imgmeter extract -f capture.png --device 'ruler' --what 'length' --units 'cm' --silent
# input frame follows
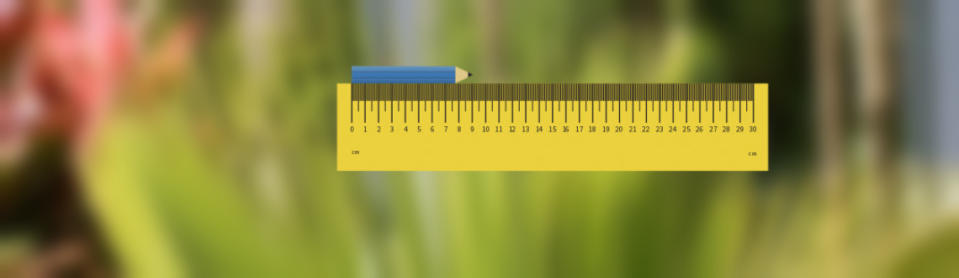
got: 9 cm
